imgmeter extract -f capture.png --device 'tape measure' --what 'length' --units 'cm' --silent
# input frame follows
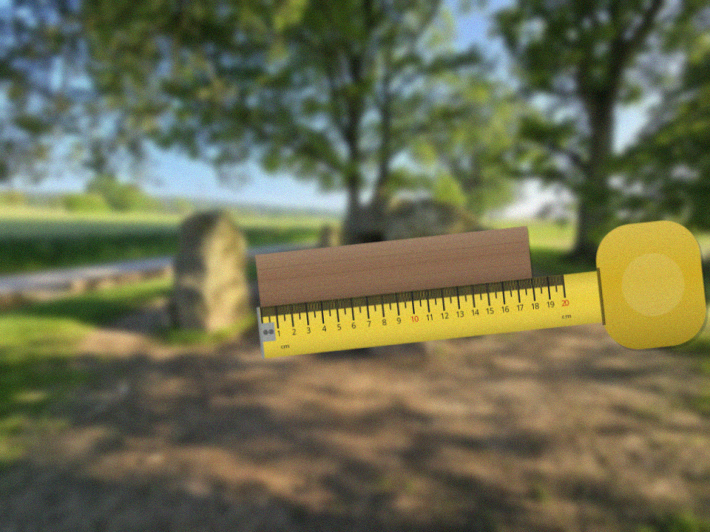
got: 18 cm
